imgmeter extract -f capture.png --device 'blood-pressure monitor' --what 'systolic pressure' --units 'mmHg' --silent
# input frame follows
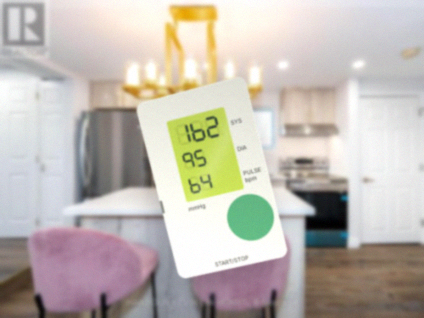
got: 162 mmHg
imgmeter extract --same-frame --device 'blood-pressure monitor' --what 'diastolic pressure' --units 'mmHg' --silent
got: 95 mmHg
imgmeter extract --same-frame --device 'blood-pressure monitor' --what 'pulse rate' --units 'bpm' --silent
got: 64 bpm
